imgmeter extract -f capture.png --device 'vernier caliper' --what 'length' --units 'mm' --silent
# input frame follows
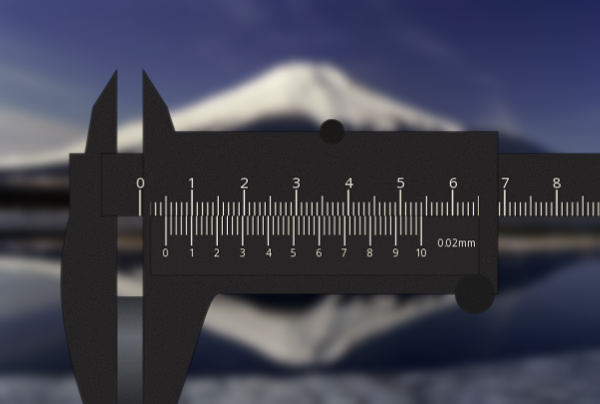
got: 5.0 mm
